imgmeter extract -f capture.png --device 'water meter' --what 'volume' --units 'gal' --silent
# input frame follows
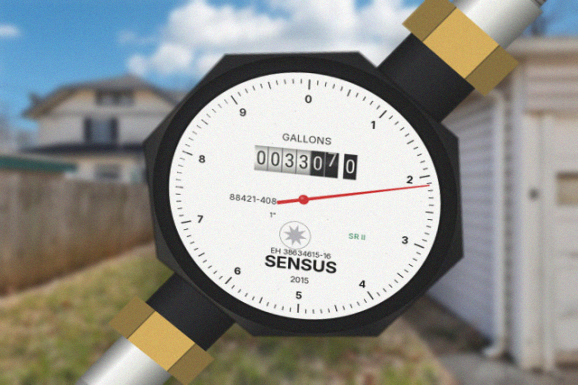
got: 33072.1 gal
